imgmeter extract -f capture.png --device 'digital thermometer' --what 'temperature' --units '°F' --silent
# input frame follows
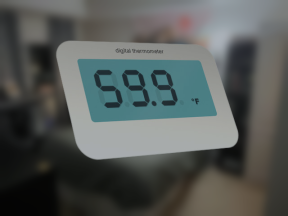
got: 59.9 °F
